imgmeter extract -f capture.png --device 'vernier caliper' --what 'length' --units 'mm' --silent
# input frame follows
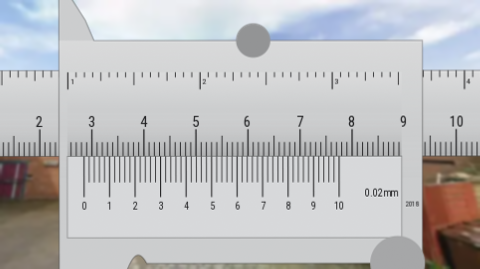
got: 28.5 mm
